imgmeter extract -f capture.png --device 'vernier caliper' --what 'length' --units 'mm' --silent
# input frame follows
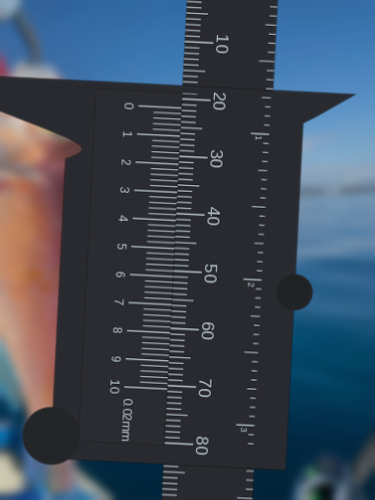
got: 21.6 mm
